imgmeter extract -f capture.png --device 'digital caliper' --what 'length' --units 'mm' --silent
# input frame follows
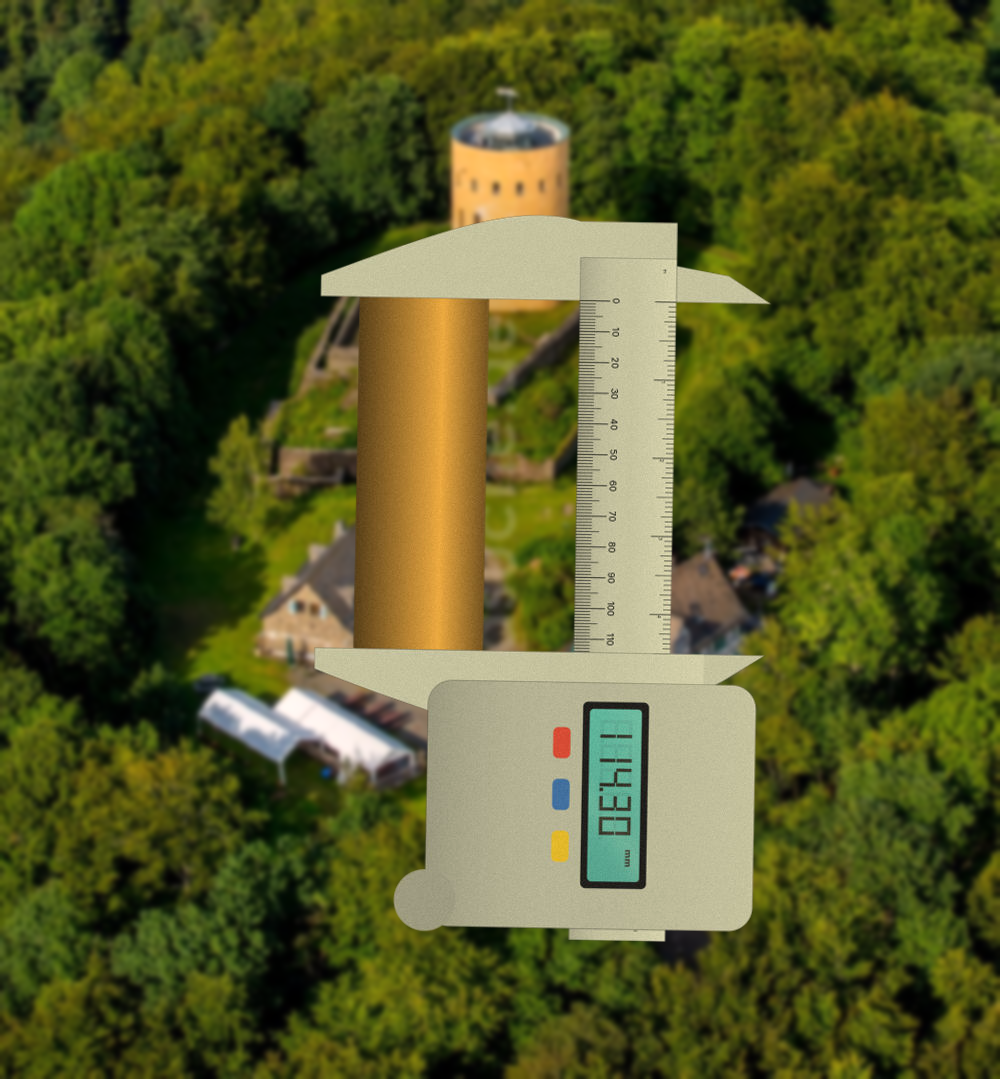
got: 114.30 mm
